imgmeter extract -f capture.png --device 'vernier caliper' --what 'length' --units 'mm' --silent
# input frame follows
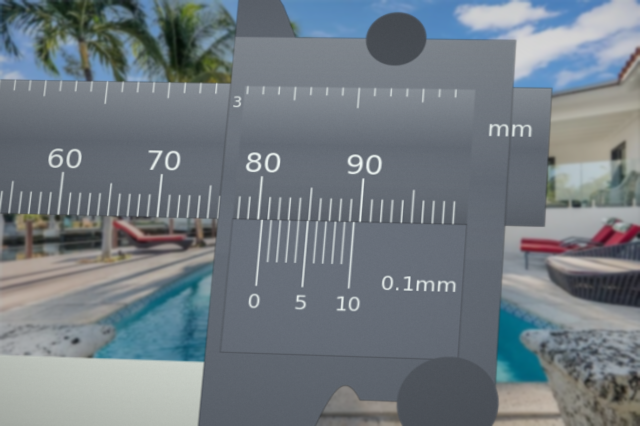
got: 80.4 mm
